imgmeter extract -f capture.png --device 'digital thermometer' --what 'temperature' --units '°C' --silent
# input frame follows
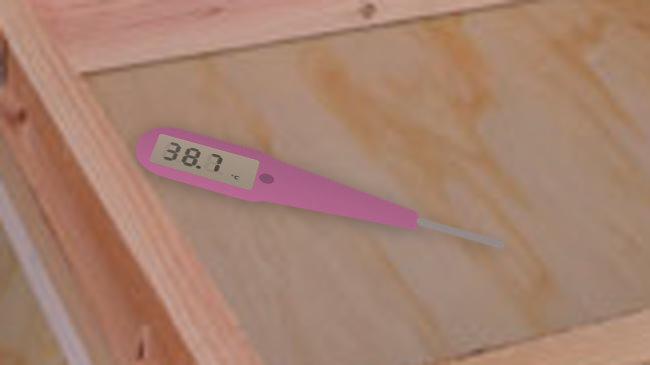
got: 38.7 °C
